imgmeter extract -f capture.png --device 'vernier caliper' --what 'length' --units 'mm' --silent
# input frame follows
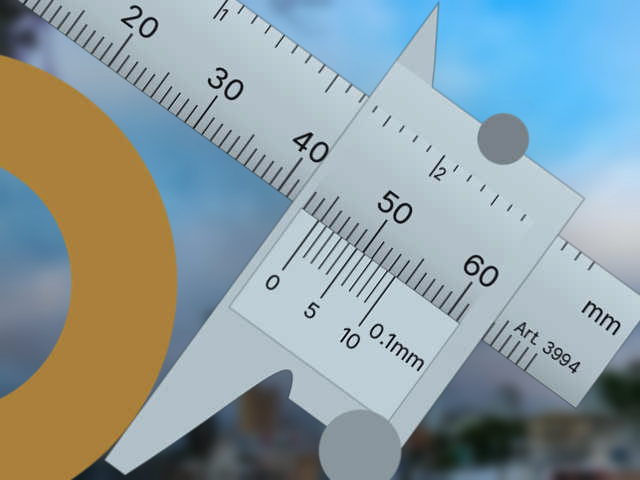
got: 44.8 mm
